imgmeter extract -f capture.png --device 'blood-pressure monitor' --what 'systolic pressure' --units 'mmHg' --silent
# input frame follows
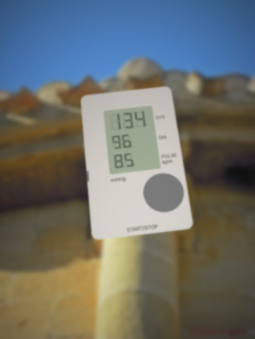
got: 134 mmHg
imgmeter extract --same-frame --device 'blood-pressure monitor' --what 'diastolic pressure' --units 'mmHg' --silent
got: 96 mmHg
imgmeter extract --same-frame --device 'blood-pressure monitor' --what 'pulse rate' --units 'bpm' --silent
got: 85 bpm
